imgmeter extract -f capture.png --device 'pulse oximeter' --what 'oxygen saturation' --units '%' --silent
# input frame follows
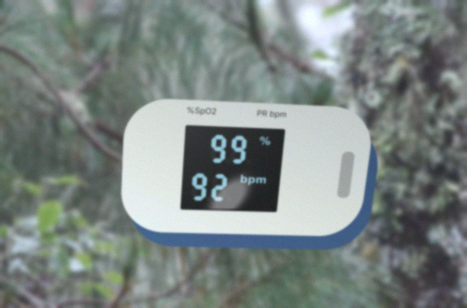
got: 99 %
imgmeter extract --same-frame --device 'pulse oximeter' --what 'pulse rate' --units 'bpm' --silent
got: 92 bpm
